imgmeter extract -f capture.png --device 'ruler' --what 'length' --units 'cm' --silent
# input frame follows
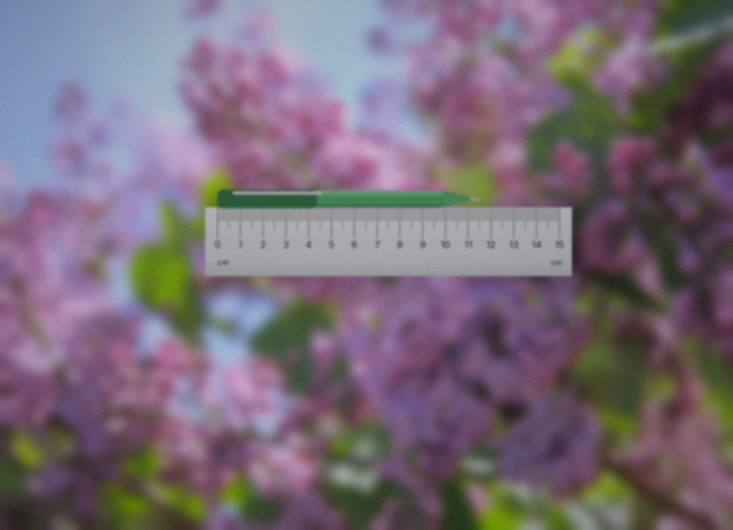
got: 11.5 cm
